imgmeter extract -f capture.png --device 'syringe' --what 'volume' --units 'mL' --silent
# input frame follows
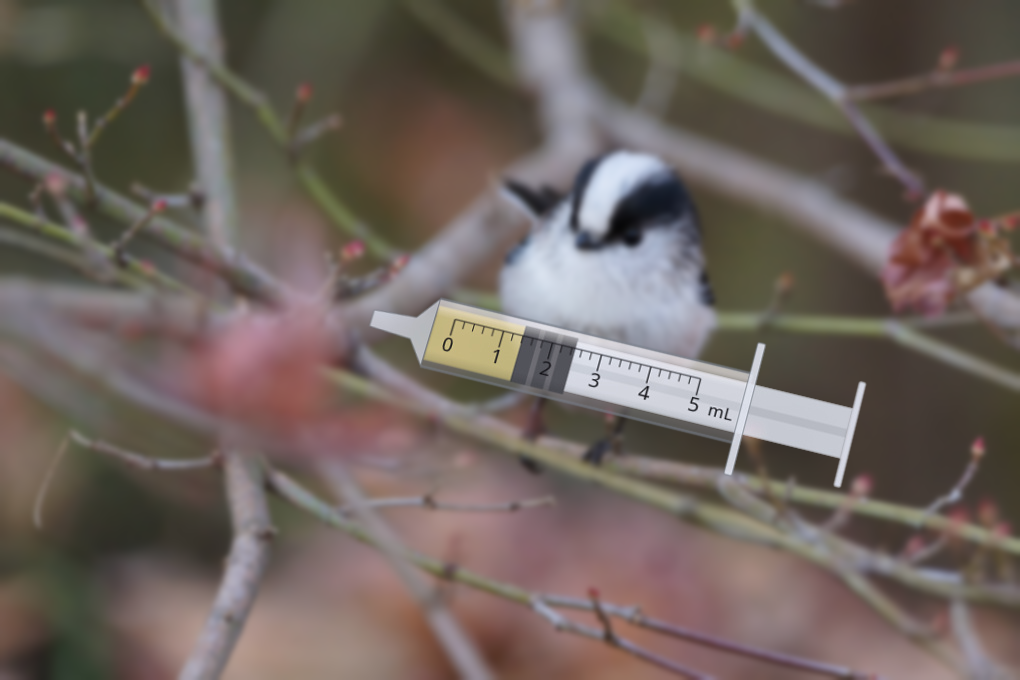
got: 1.4 mL
